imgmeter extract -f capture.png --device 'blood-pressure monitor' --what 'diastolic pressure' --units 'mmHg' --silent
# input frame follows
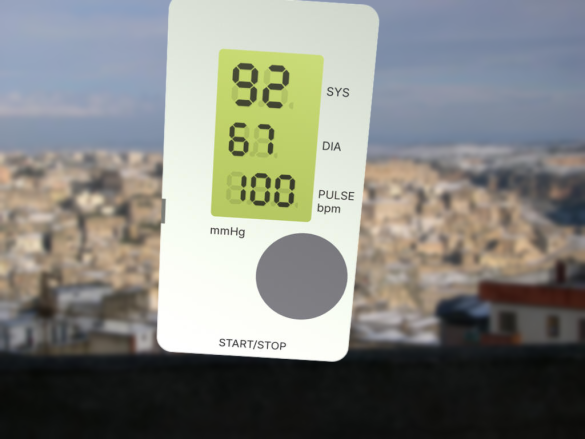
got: 67 mmHg
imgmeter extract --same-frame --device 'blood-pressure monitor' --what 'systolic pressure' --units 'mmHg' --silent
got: 92 mmHg
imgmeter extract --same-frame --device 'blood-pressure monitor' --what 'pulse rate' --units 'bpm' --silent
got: 100 bpm
